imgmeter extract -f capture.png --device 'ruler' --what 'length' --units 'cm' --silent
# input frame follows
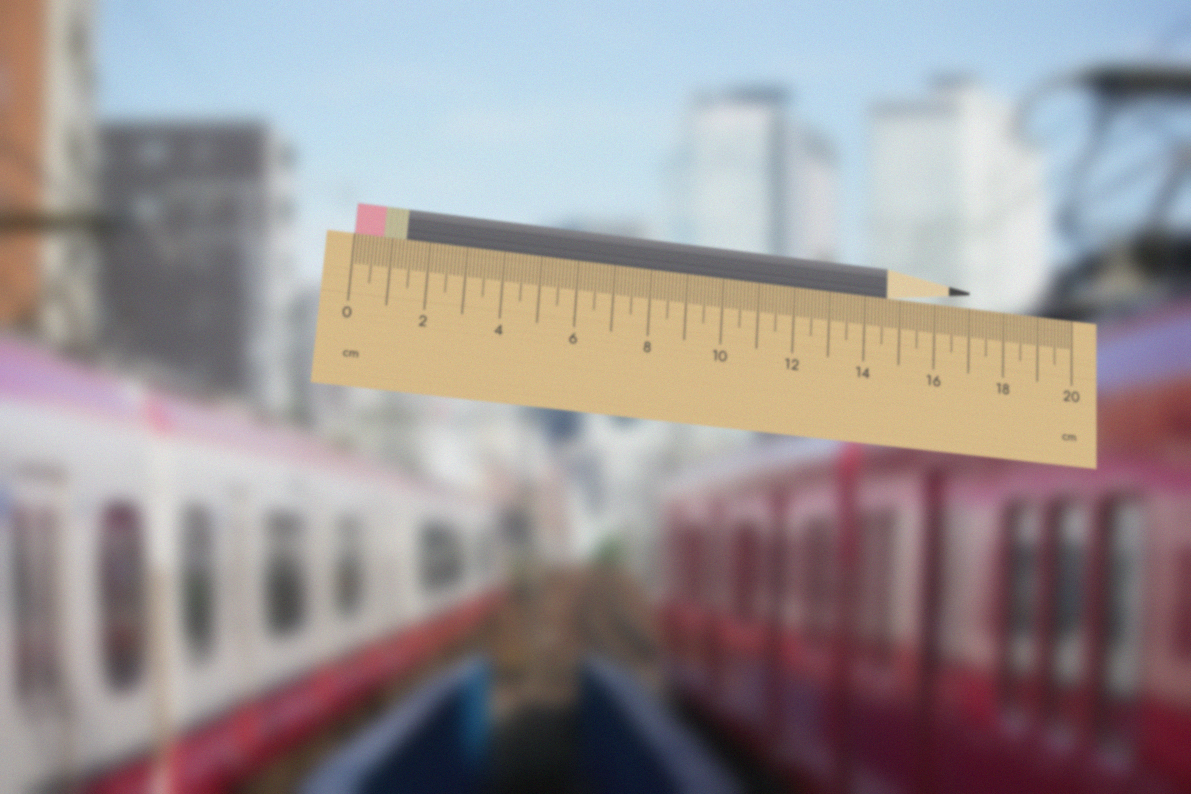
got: 17 cm
